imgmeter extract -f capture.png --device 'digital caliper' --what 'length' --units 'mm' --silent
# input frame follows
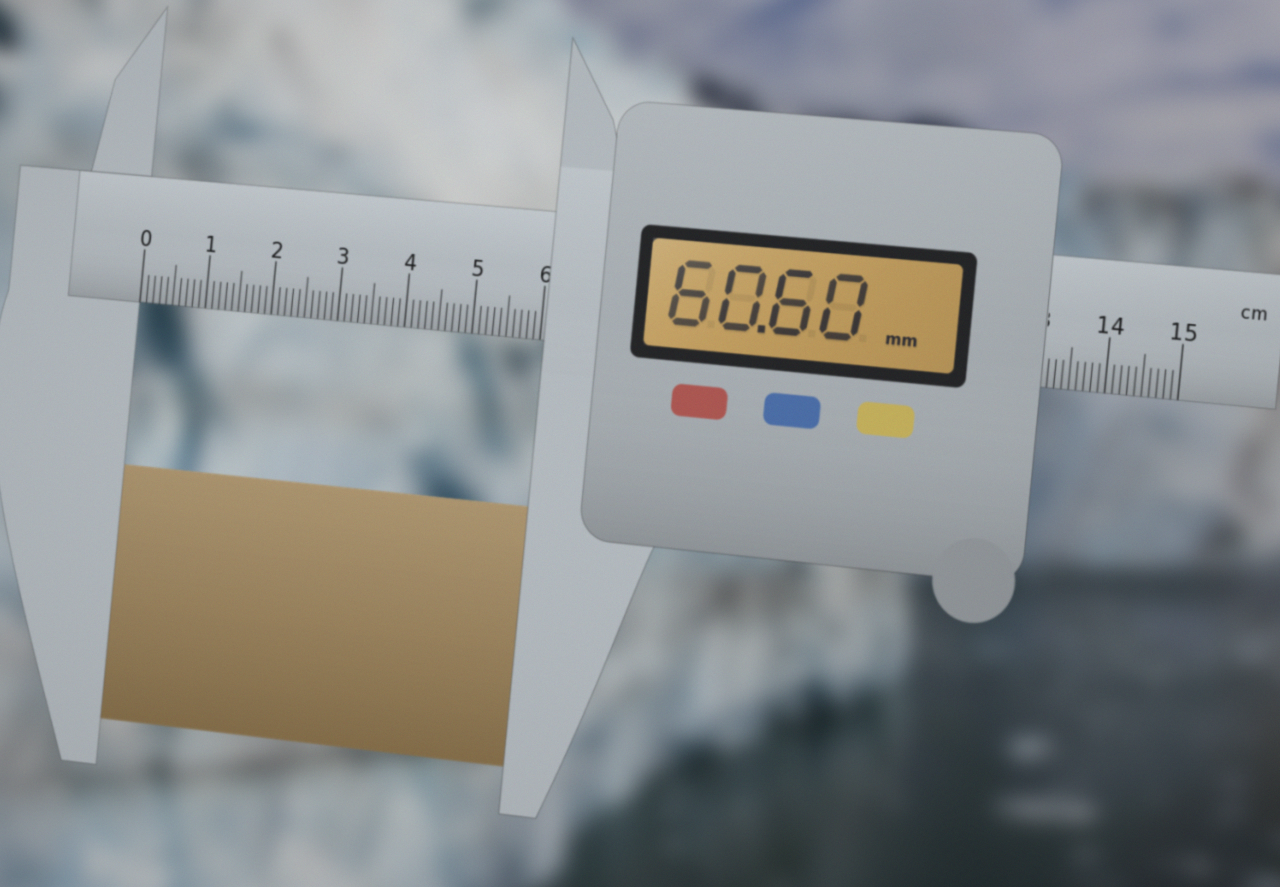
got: 60.60 mm
